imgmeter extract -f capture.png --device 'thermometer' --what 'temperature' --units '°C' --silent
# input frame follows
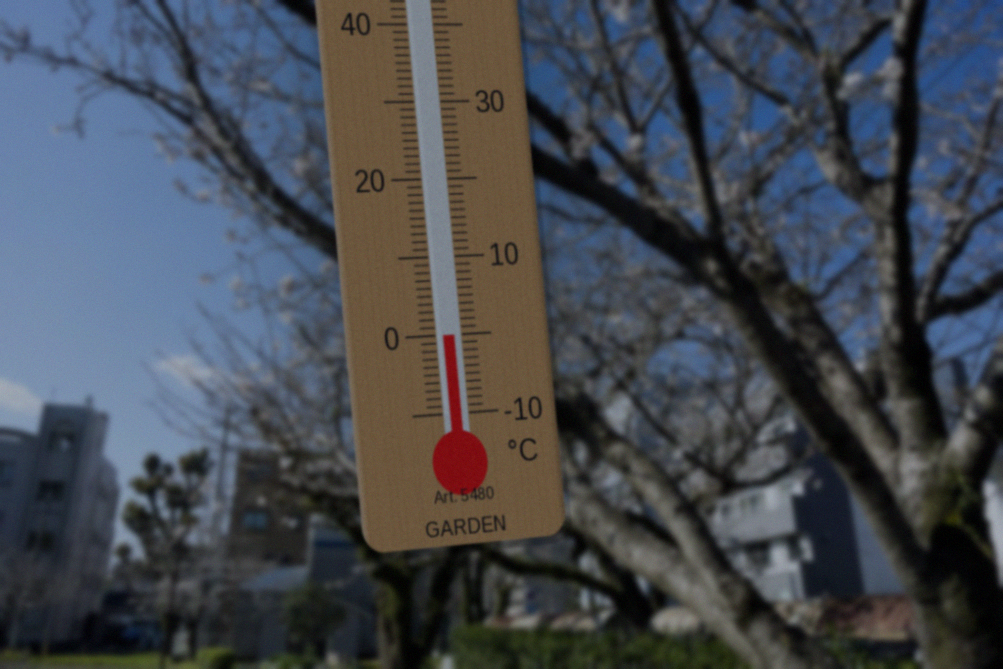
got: 0 °C
